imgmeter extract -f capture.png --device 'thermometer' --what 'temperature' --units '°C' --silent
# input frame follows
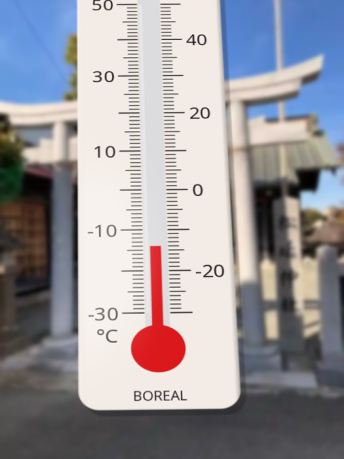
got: -14 °C
